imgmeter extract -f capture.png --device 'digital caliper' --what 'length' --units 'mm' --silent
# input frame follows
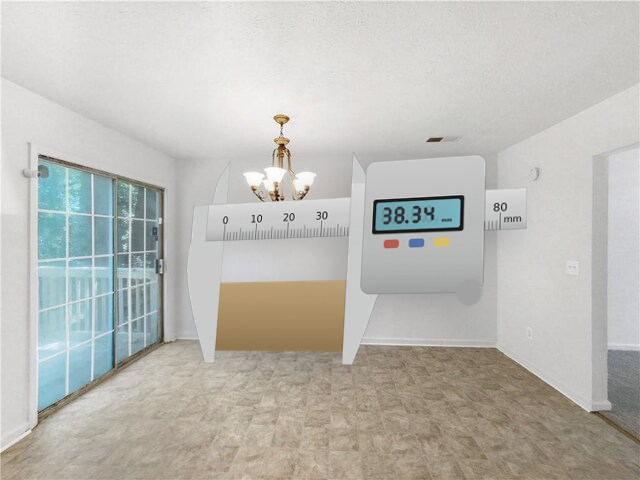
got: 38.34 mm
